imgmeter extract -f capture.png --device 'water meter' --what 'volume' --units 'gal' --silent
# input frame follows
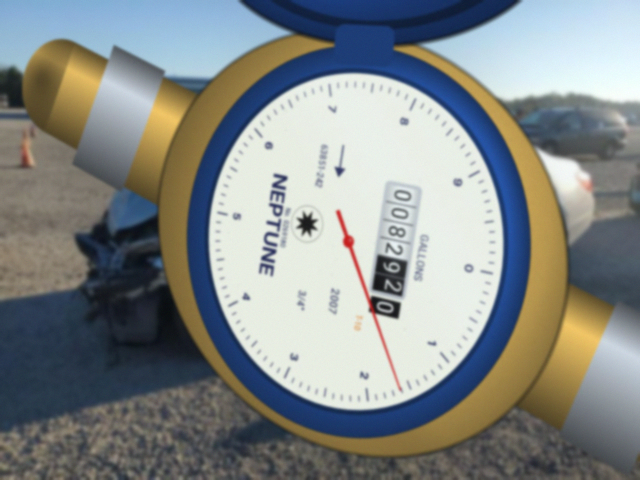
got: 82921.6 gal
